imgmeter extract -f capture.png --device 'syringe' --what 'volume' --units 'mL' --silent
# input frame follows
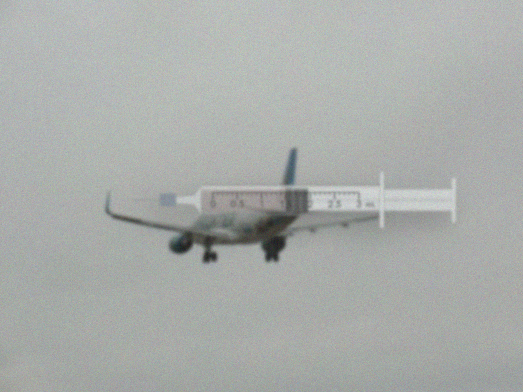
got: 1.5 mL
